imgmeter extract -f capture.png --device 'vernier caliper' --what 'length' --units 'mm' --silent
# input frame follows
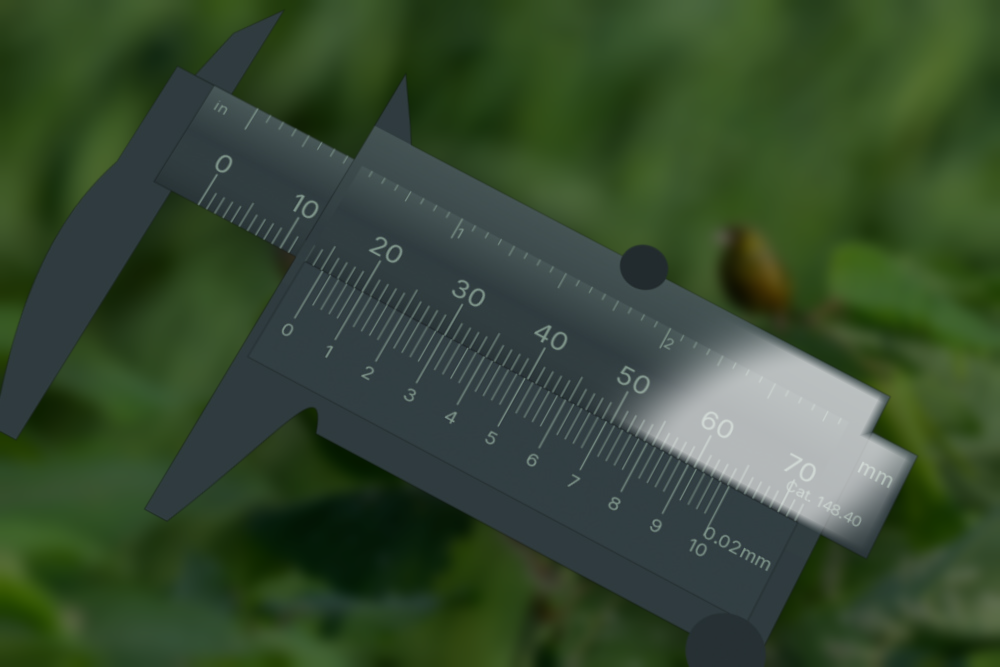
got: 15.2 mm
